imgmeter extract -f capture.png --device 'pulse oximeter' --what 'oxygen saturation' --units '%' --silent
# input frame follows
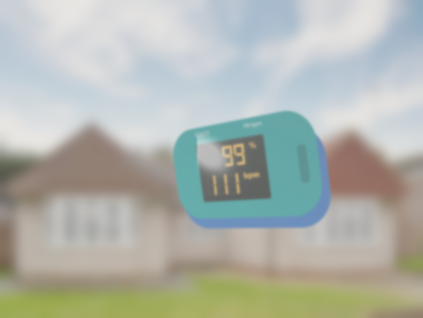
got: 99 %
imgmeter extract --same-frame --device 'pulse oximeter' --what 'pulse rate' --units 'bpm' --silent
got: 111 bpm
